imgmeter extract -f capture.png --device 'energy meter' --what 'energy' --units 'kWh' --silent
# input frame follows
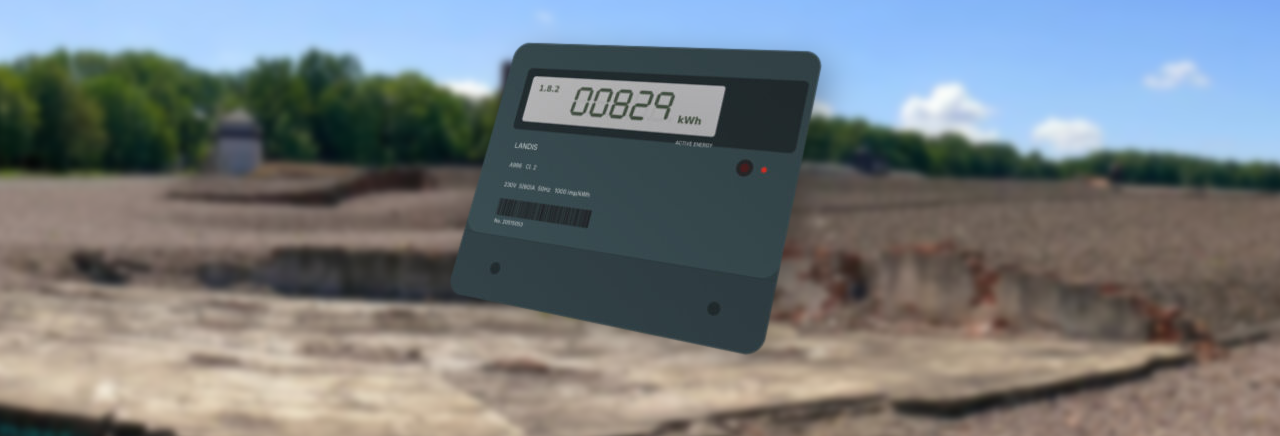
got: 829 kWh
